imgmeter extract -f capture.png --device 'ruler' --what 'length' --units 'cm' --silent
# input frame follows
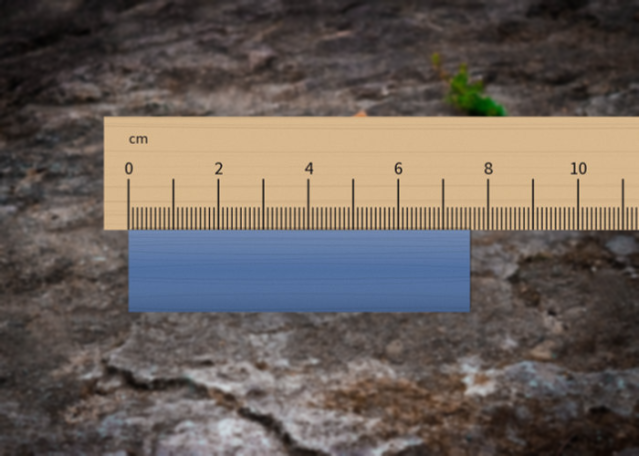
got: 7.6 cm
